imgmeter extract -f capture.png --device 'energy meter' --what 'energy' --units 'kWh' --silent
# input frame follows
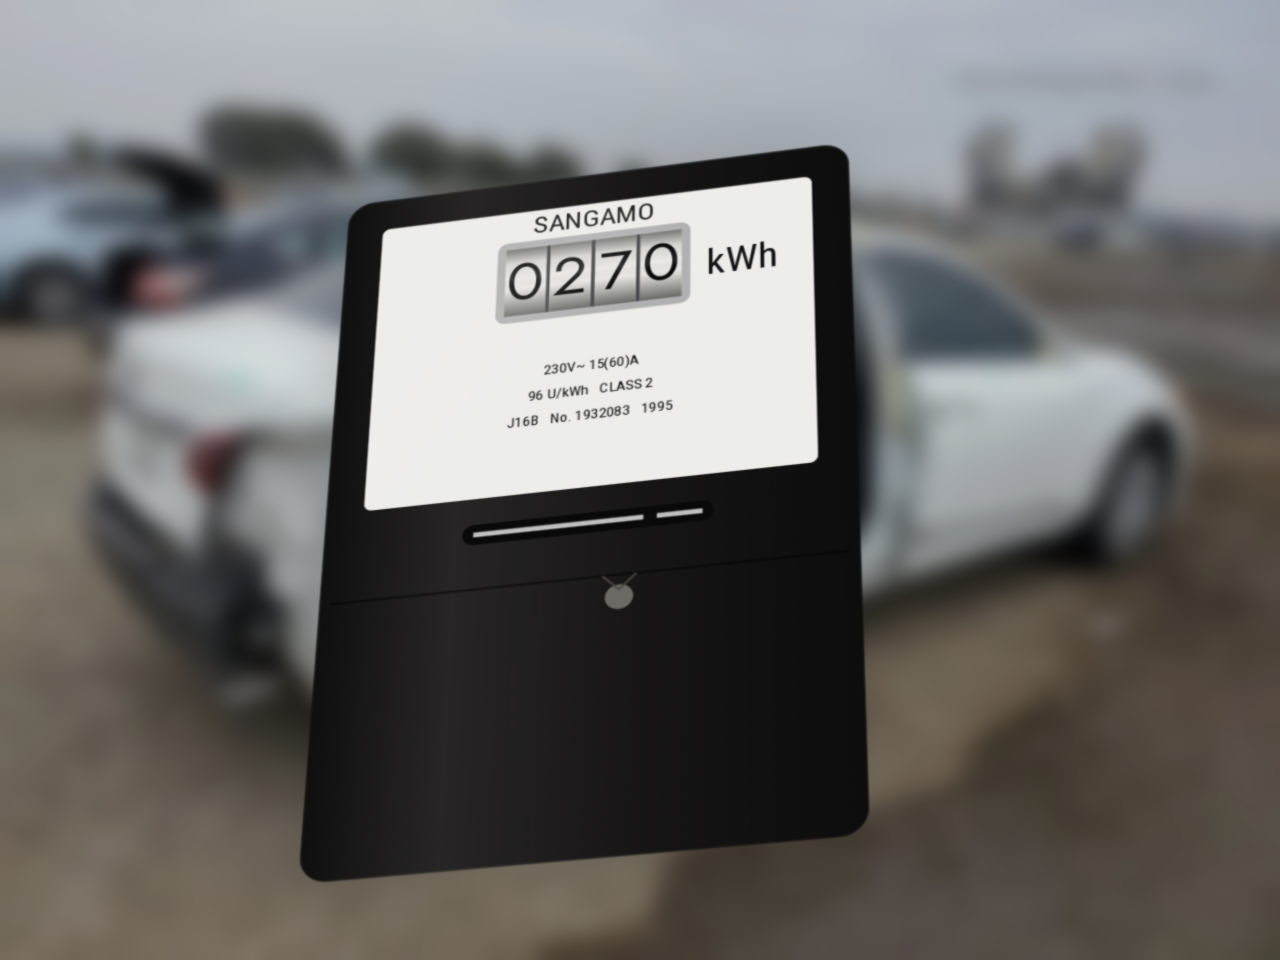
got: 270 kWh
